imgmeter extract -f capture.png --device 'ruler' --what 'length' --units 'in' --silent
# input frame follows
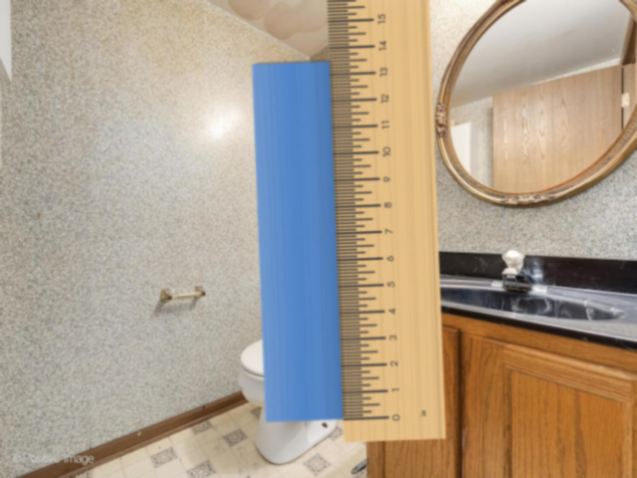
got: 13.5 in
